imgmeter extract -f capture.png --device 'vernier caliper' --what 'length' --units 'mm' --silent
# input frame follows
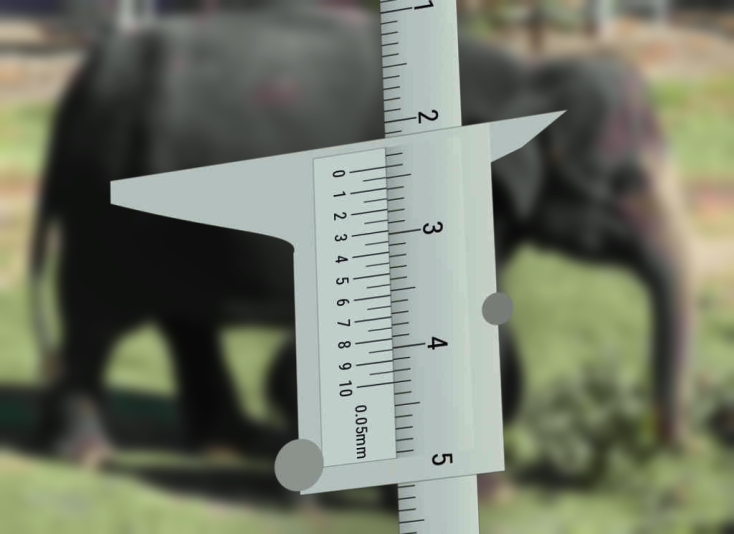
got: 24.0 mm
